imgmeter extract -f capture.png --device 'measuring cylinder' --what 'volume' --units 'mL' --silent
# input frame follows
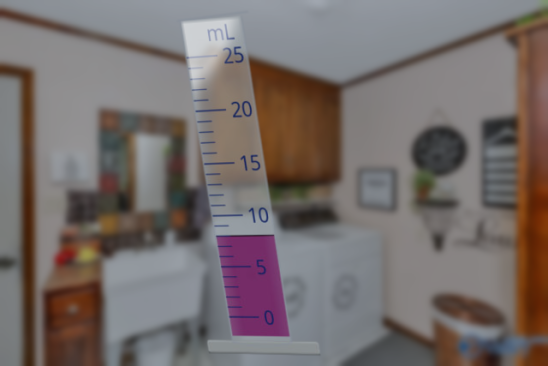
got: 8 mL
